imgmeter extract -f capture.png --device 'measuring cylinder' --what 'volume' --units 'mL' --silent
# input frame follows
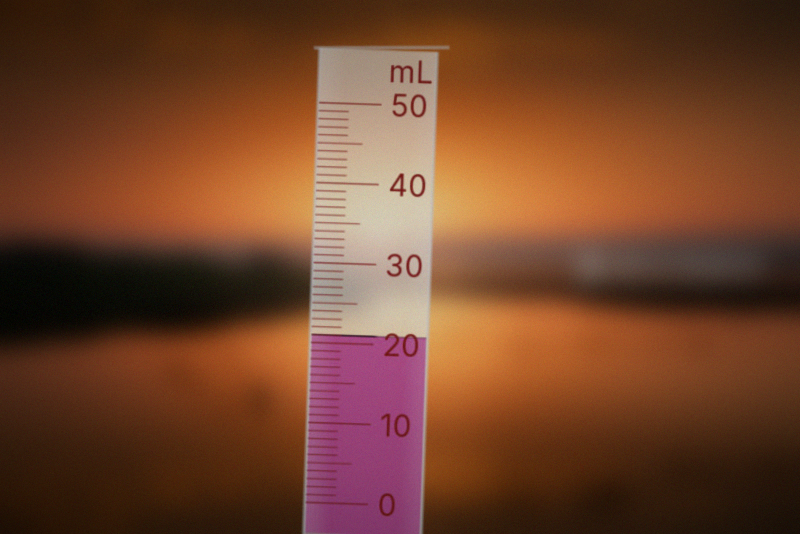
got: 21 mL
